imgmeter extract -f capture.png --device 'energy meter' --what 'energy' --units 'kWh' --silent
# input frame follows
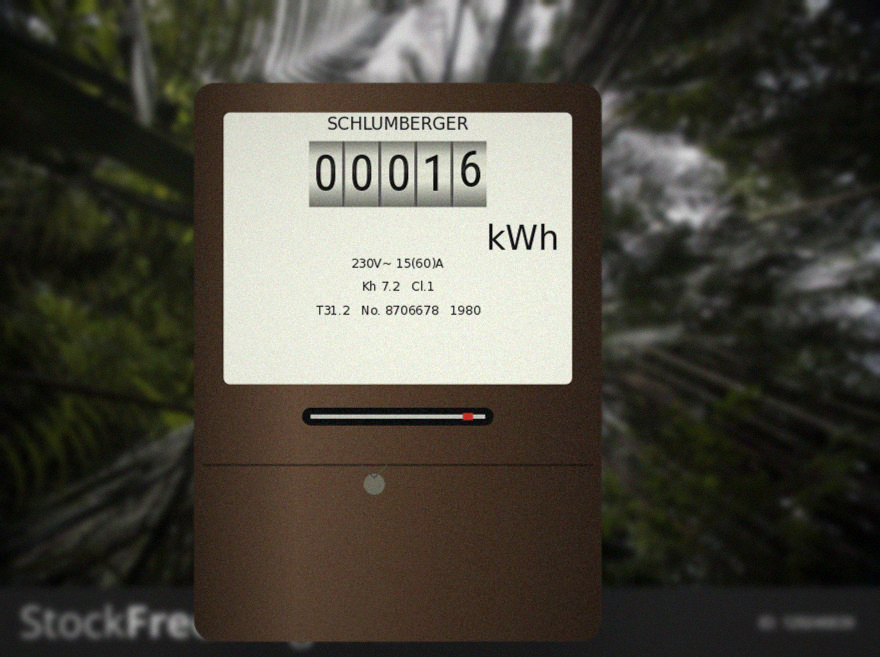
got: 16 kWh
